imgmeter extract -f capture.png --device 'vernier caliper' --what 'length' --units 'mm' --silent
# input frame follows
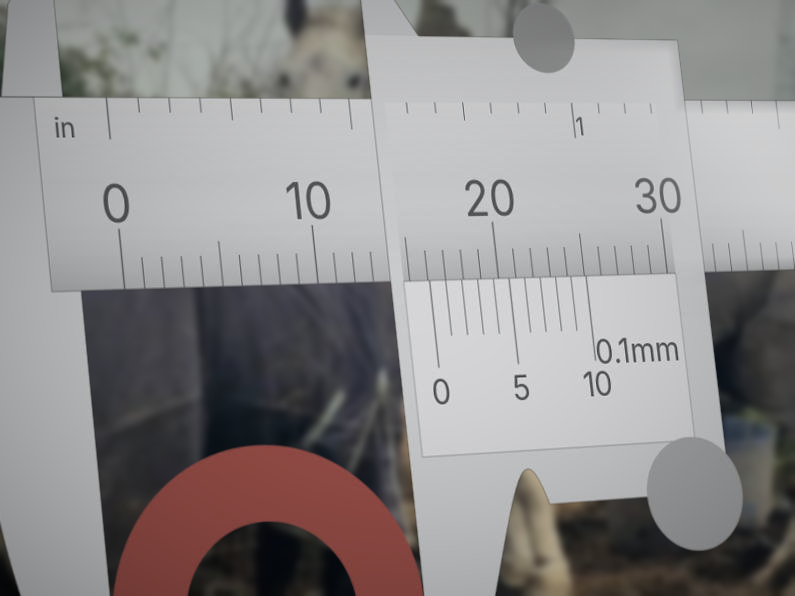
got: 16.1 mm
